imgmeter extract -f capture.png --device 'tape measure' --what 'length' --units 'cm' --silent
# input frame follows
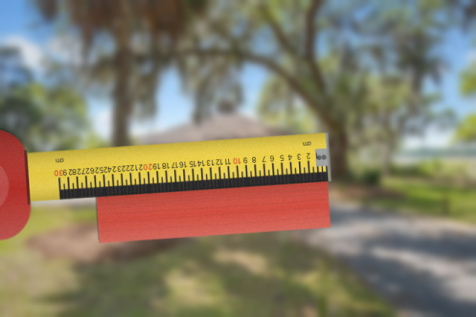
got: 26 cm
